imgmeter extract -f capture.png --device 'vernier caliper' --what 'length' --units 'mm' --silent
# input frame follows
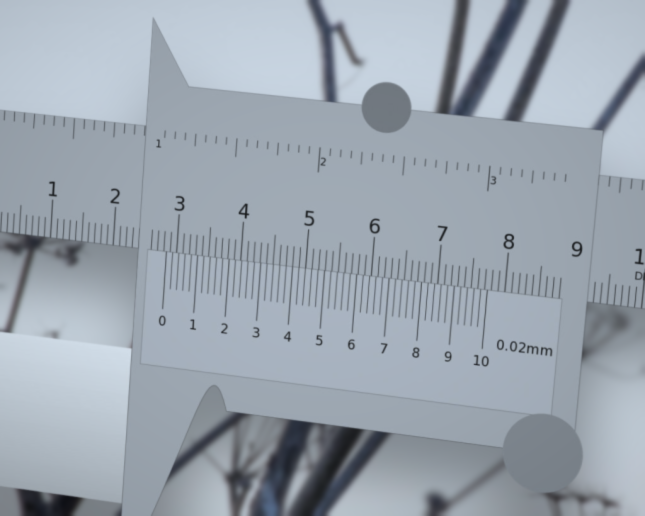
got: 28.4 mm
